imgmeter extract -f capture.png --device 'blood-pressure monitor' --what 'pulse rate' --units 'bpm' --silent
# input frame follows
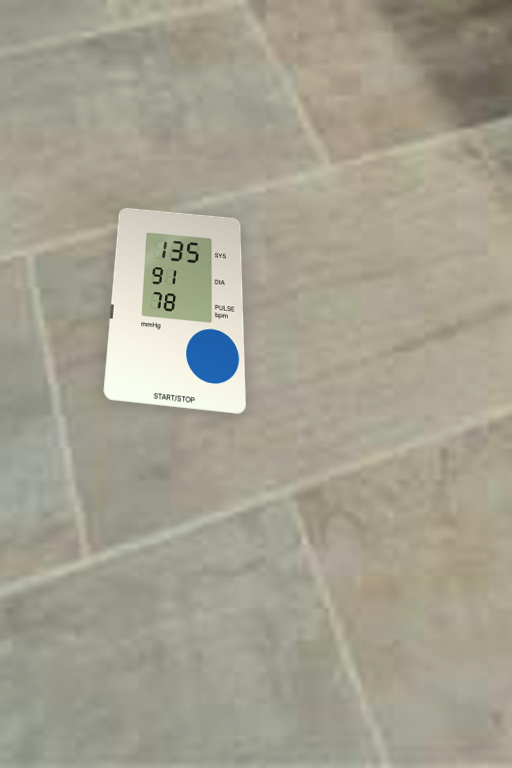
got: 78 bpm
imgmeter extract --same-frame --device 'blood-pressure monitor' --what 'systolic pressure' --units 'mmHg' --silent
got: 135 mmHg
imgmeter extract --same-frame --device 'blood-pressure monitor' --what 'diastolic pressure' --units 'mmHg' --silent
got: 91 mmHg
